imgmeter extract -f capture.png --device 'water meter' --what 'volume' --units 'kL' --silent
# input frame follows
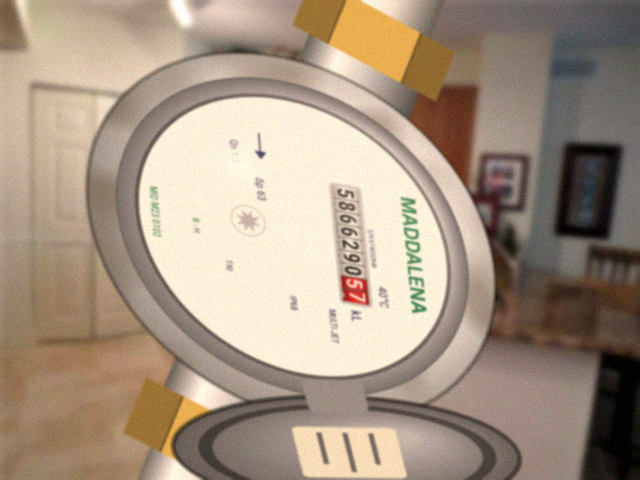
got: 5866290.57 kL
